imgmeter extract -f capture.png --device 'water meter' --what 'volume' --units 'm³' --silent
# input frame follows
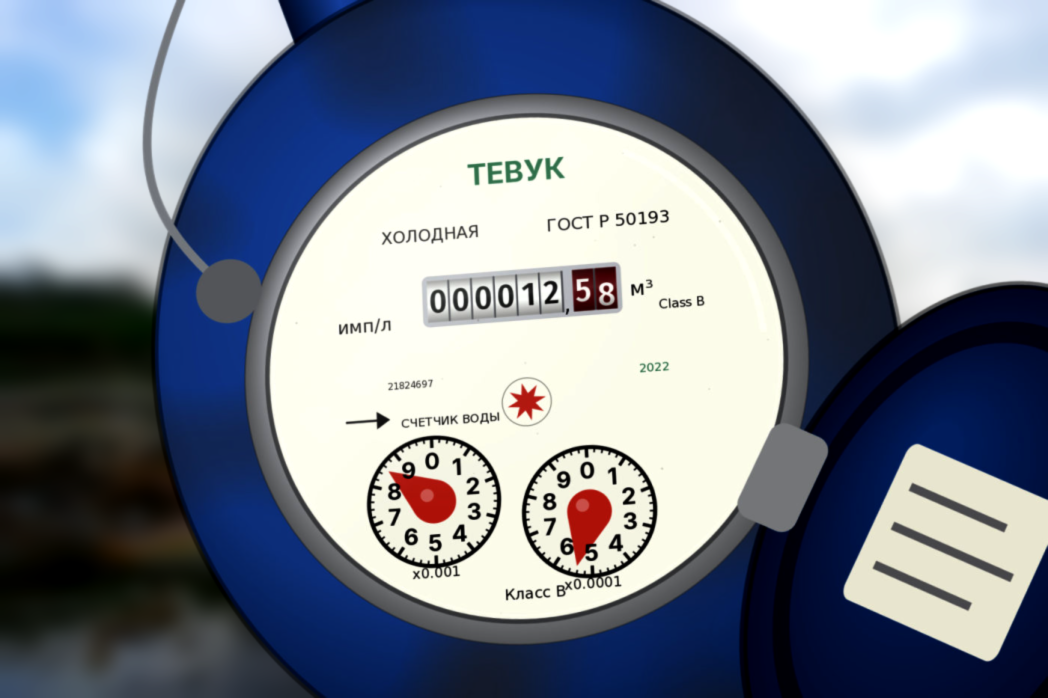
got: 12.5785 m³
